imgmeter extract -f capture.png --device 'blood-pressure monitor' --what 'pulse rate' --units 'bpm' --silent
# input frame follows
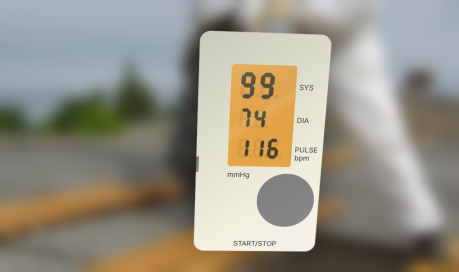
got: 116 bpm
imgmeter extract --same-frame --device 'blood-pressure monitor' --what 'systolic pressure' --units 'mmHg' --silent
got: 99 mmHg
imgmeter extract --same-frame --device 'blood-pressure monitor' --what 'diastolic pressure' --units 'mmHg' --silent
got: 74 mmHg
